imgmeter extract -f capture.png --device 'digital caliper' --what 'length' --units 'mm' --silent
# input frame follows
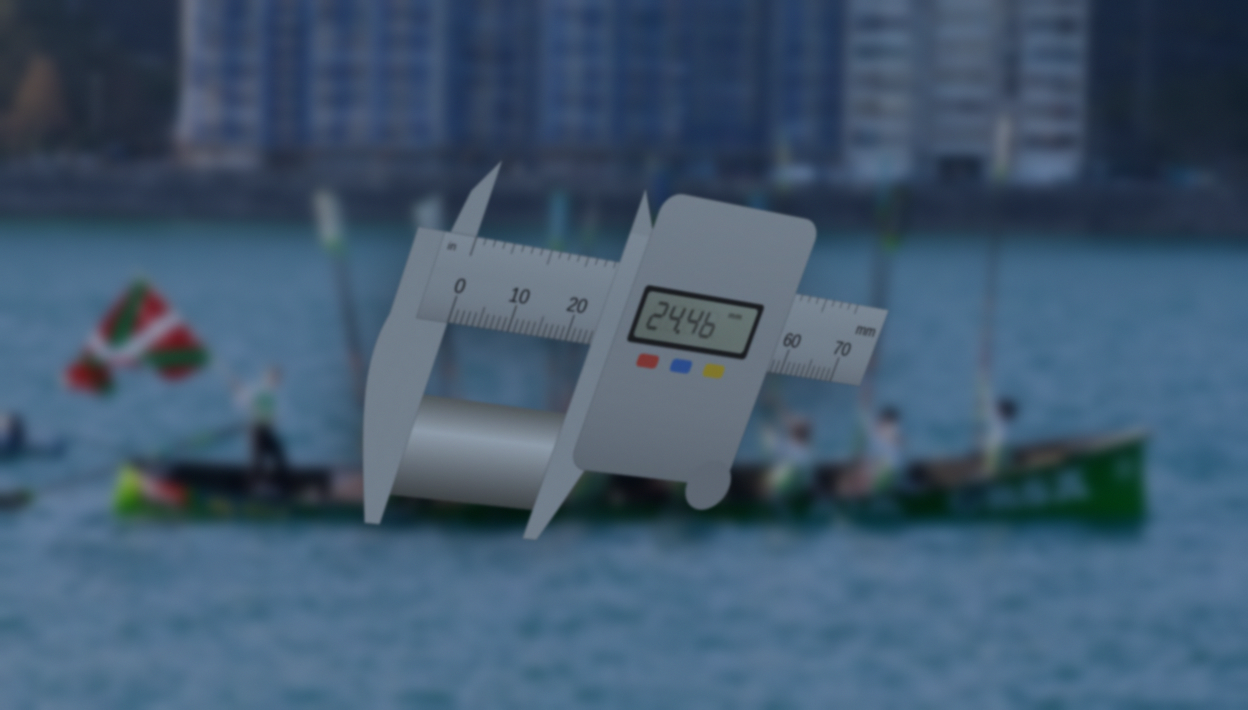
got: 24.46 mm
